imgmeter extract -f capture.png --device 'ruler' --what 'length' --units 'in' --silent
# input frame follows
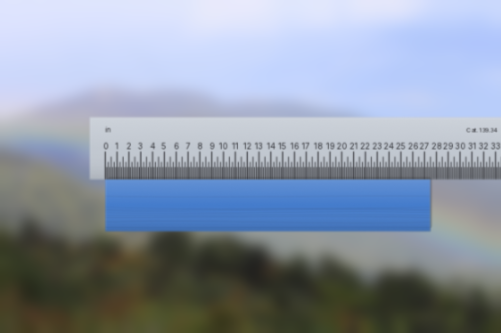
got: 27.5 in
